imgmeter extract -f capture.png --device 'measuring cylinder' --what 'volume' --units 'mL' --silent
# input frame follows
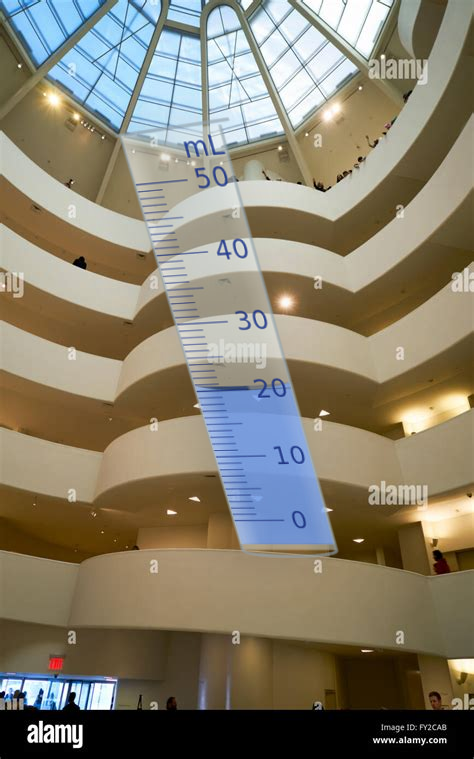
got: 20 mL
